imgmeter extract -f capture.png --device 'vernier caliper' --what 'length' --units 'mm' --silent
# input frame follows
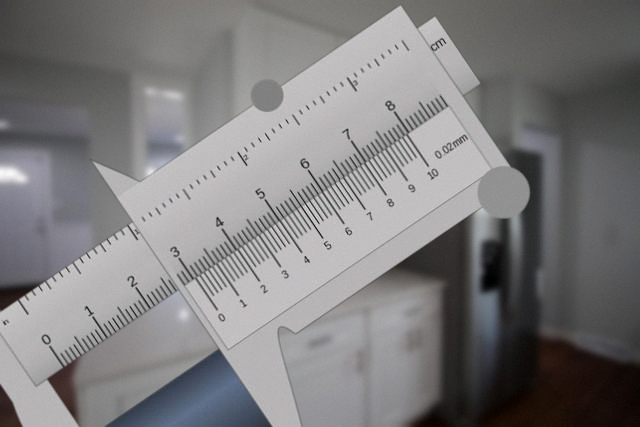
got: 30.5 mm
